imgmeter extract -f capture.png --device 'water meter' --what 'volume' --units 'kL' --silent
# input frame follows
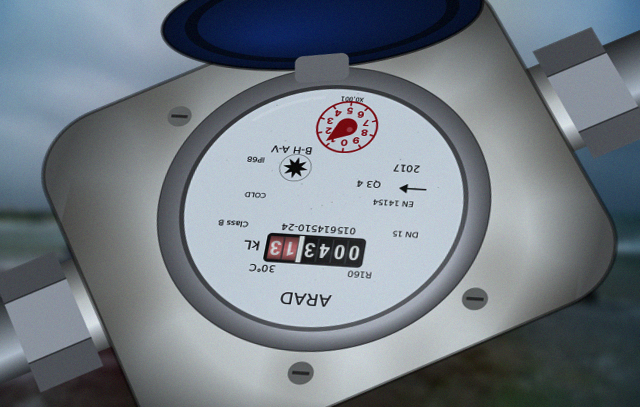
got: 43.131 kL
